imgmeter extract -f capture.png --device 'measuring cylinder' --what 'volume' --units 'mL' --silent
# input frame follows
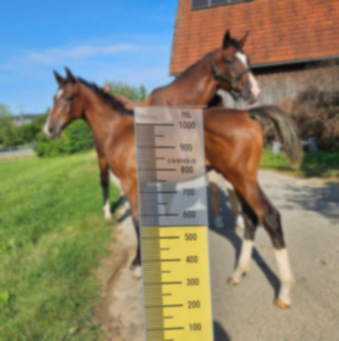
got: 550 mL
